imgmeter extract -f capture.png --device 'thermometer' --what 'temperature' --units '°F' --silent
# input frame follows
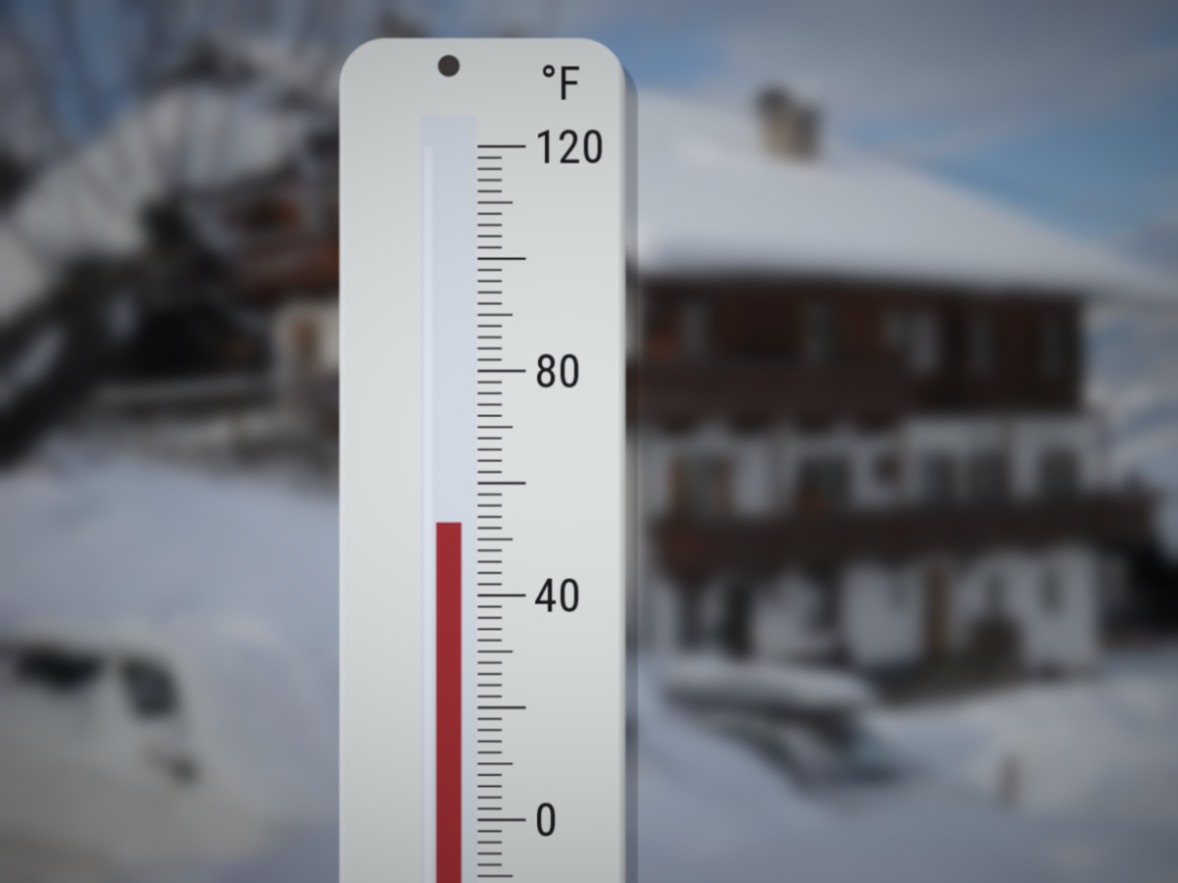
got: 53 °F
